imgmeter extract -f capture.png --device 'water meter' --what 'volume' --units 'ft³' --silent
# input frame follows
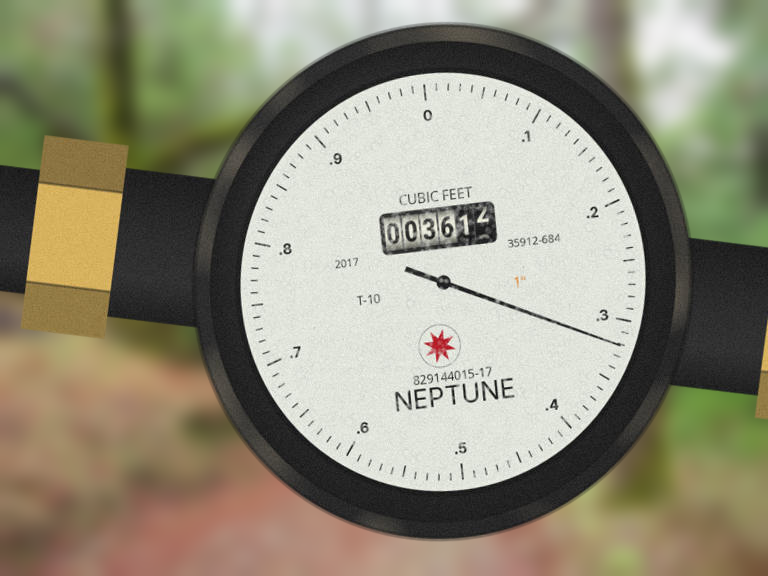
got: 3612.32 ft³
